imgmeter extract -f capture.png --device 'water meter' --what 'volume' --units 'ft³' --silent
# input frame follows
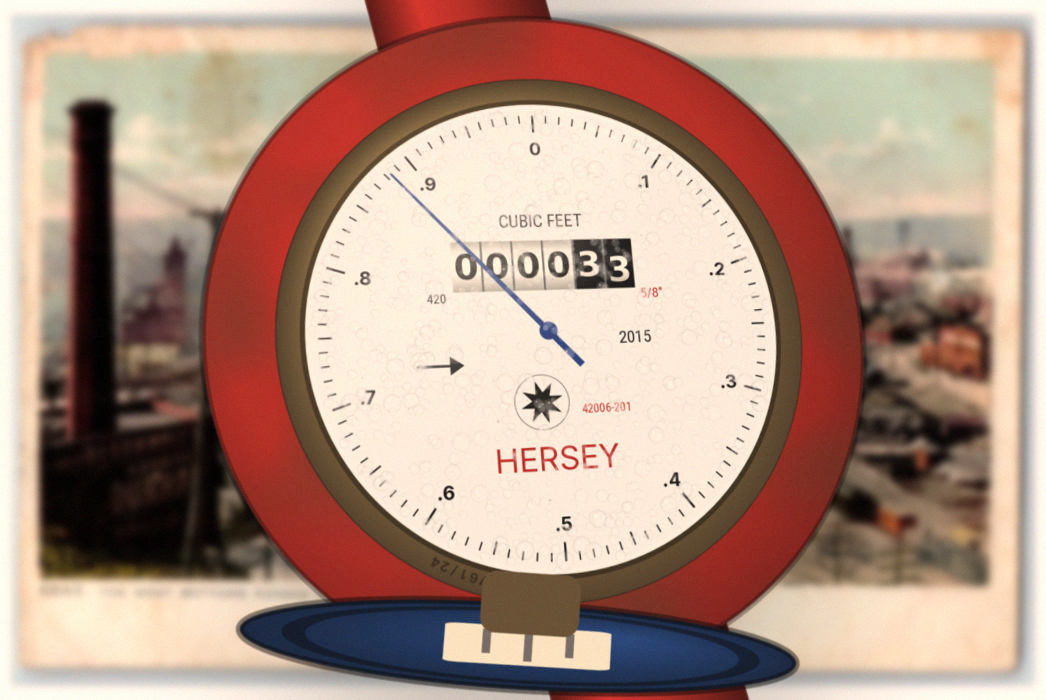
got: 32.88 ft³
